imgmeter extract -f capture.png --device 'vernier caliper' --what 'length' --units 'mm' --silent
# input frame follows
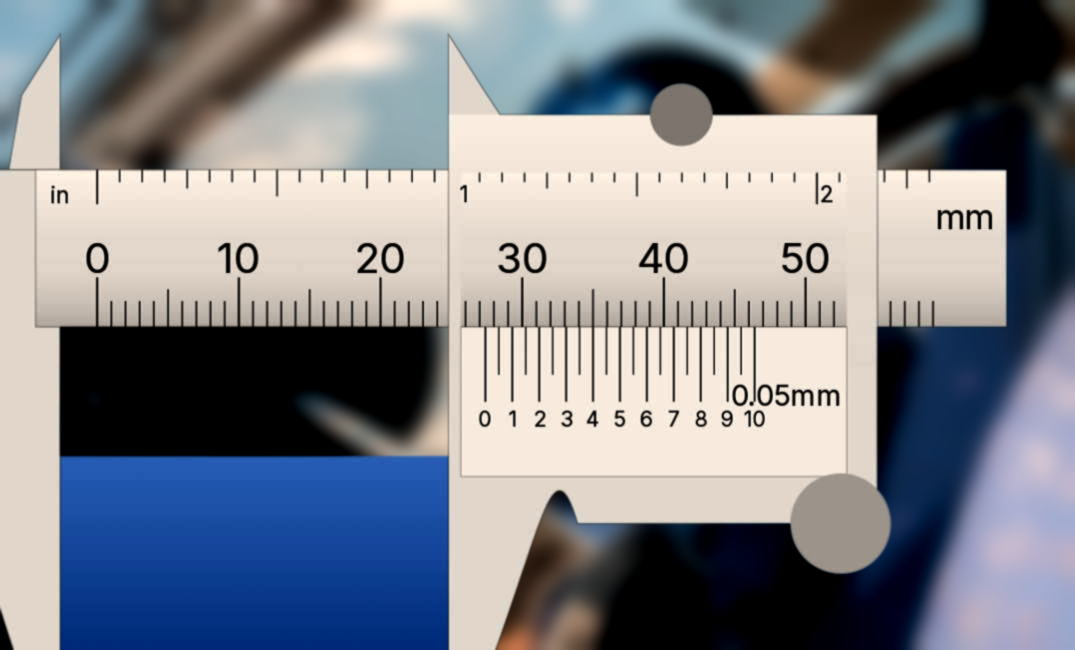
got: 27.4 mm
